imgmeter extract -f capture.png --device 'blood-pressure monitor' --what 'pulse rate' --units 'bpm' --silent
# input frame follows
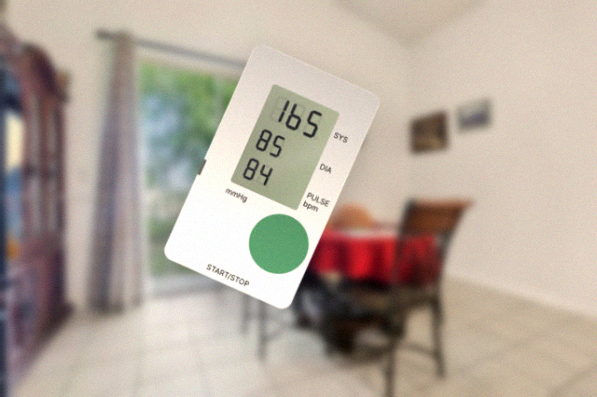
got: 84 bpm
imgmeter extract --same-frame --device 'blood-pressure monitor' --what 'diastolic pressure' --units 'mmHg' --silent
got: 85 mmHg
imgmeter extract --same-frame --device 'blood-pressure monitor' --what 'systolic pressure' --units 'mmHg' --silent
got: 165 mmHg
